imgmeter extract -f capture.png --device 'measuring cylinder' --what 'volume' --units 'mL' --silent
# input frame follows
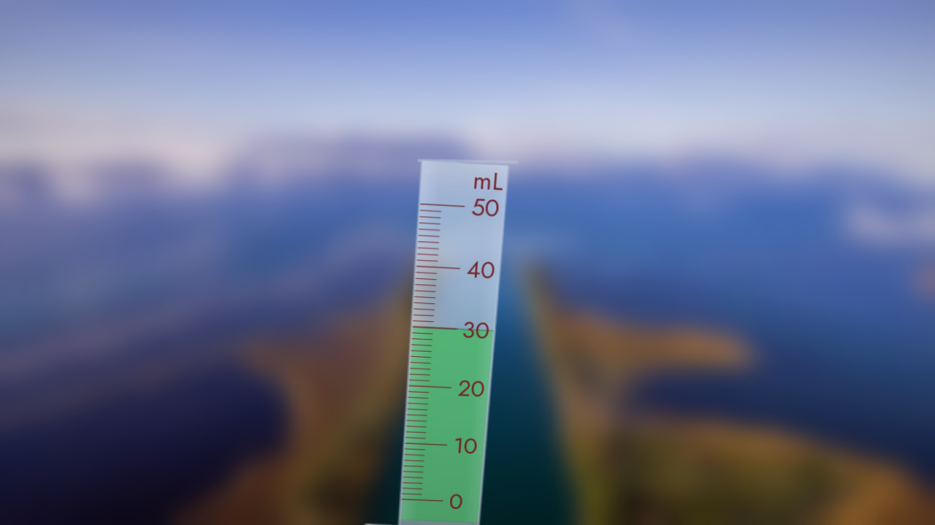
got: 30 mL
